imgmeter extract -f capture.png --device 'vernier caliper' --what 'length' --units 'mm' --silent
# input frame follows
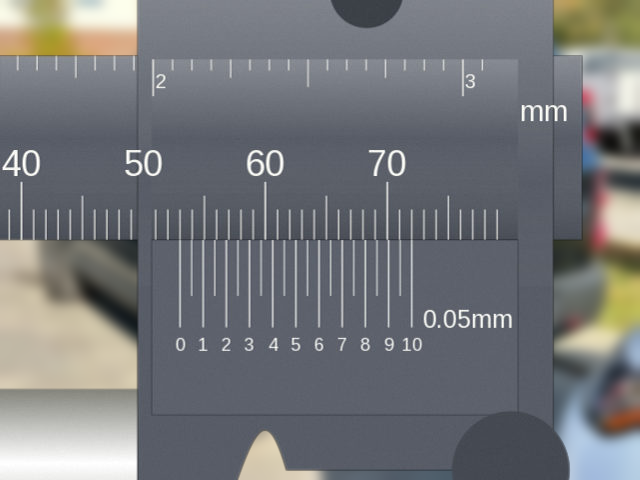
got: 53.0 mm
